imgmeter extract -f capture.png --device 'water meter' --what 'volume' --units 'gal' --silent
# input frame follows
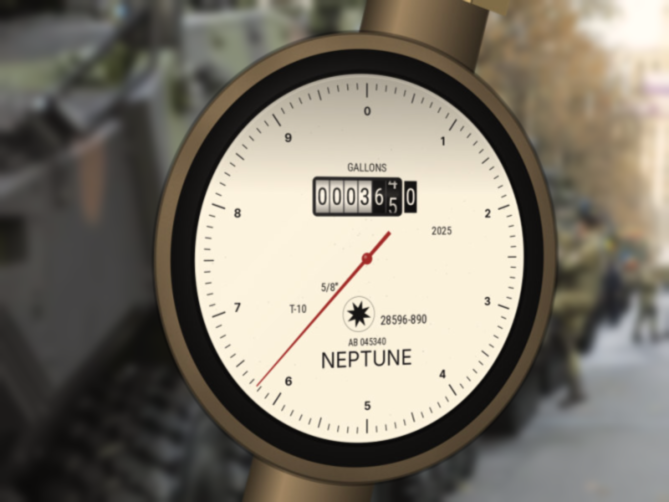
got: 3646.2 gal
